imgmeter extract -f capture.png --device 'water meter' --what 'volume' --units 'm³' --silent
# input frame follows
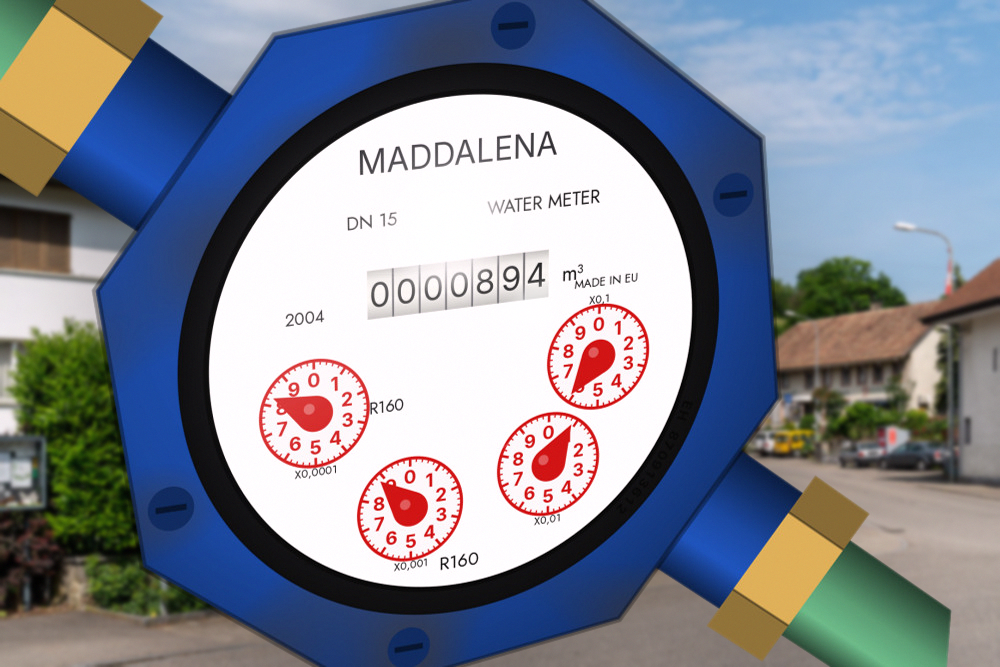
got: 894.6088 m³
